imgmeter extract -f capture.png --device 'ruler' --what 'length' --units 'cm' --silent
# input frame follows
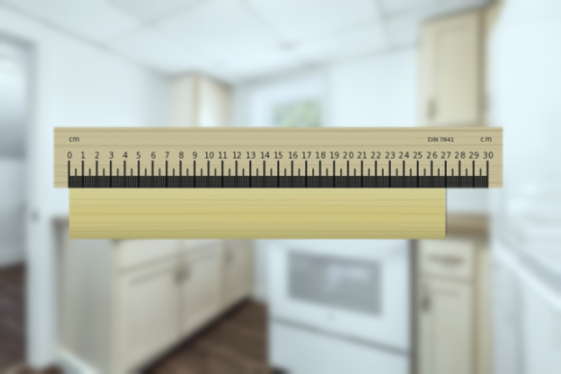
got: 27 cm
